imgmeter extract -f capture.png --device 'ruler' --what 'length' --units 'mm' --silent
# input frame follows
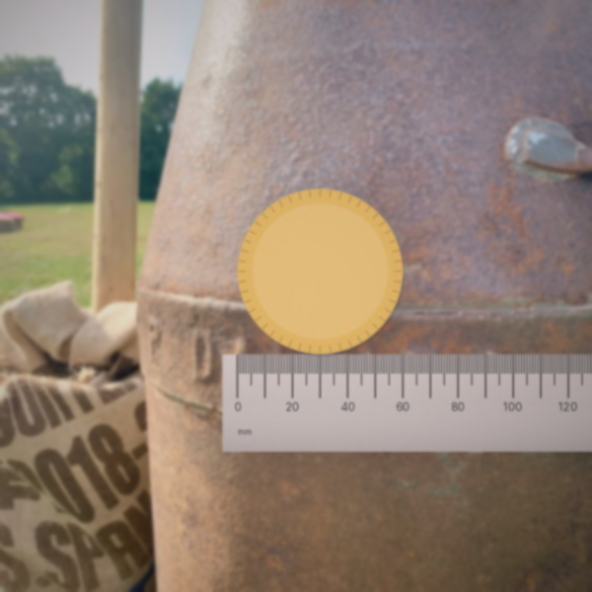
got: 60 mm
